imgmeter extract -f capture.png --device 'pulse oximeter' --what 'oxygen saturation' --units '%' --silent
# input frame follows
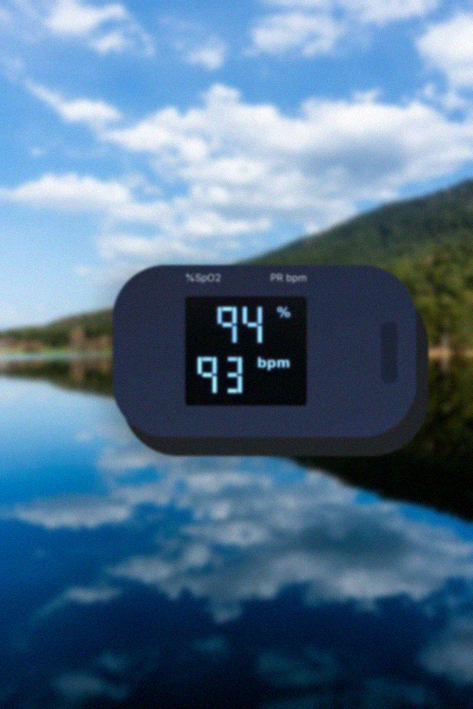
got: 94 %
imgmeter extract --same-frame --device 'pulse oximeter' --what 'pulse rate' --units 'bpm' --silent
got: 93 bpm
